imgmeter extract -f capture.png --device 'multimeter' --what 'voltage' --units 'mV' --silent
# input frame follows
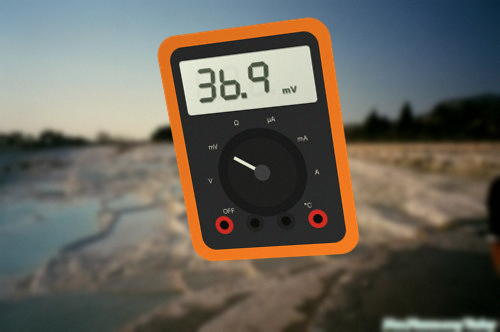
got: 36.9 mV
